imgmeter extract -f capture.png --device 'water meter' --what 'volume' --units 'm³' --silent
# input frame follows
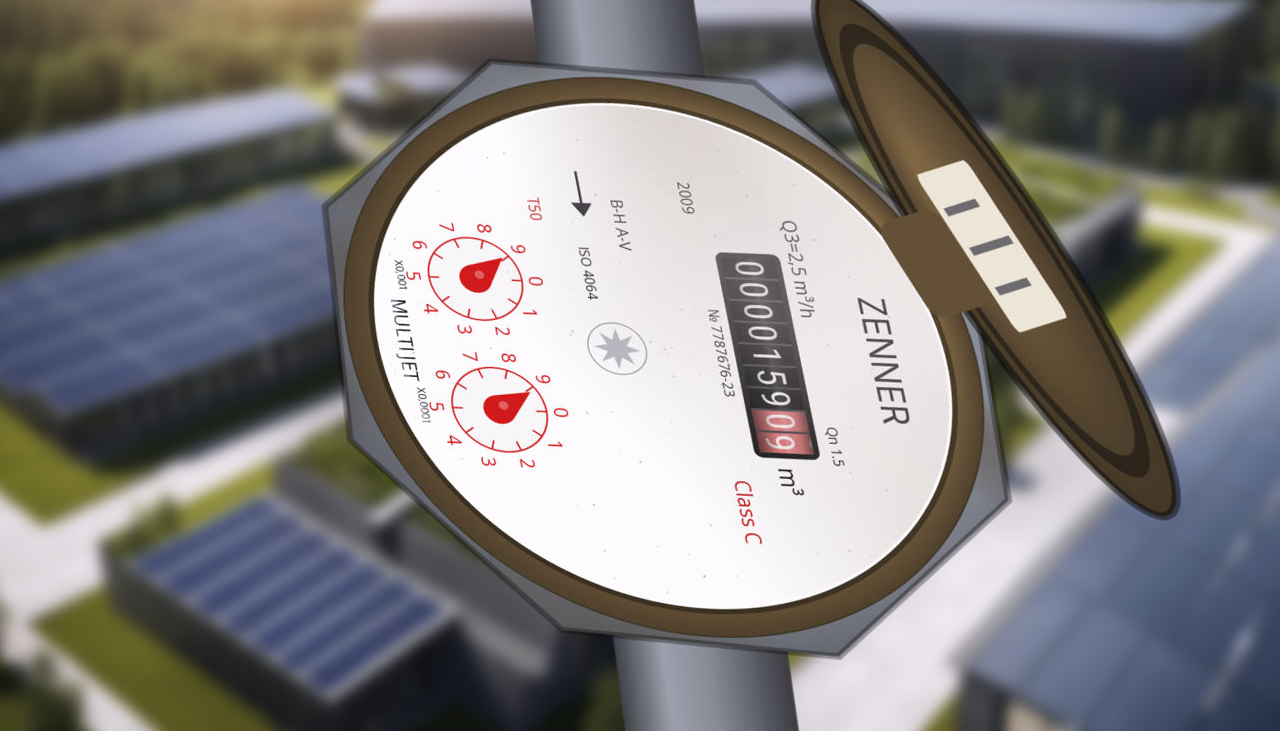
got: 159.0889 m³
